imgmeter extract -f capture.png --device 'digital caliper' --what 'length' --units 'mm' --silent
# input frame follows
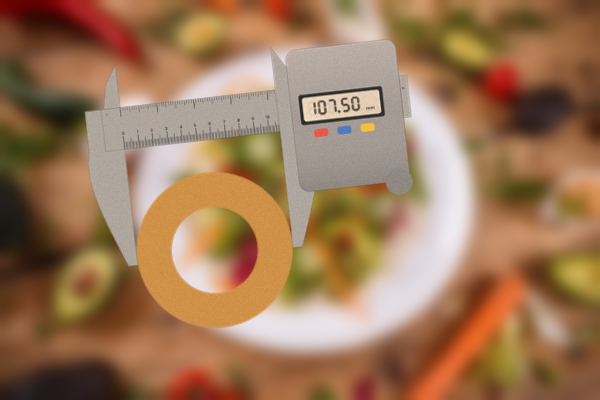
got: 107.50 mm
